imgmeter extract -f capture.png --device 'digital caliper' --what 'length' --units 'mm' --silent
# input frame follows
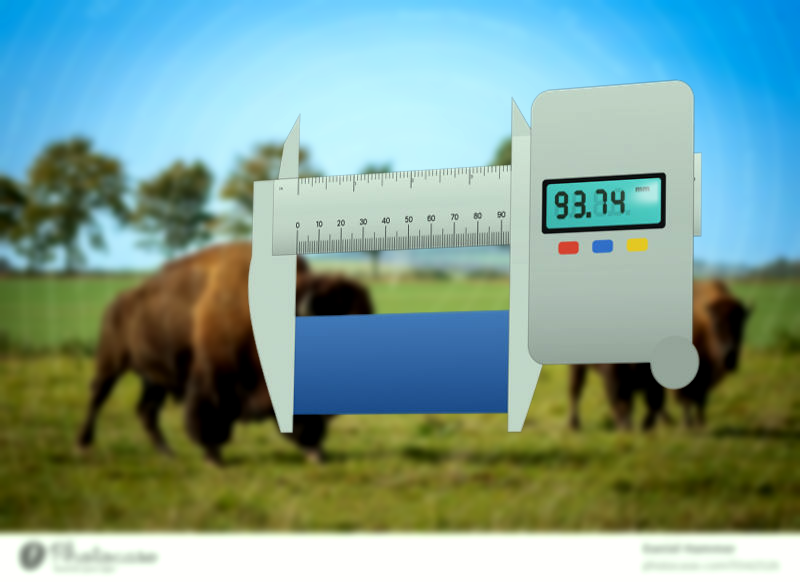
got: 93.74 mm
